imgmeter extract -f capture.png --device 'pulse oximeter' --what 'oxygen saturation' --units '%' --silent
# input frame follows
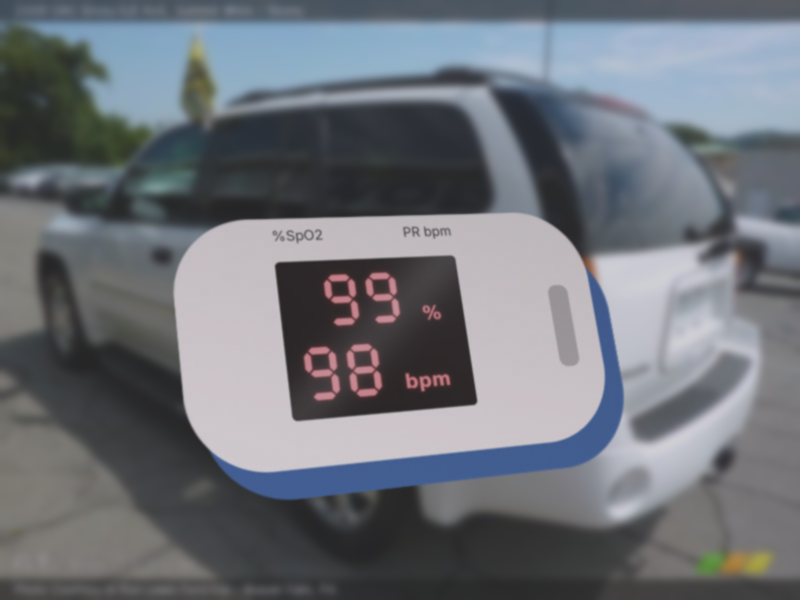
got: 99 %
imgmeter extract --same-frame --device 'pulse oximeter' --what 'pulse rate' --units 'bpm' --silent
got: 98 bpm
